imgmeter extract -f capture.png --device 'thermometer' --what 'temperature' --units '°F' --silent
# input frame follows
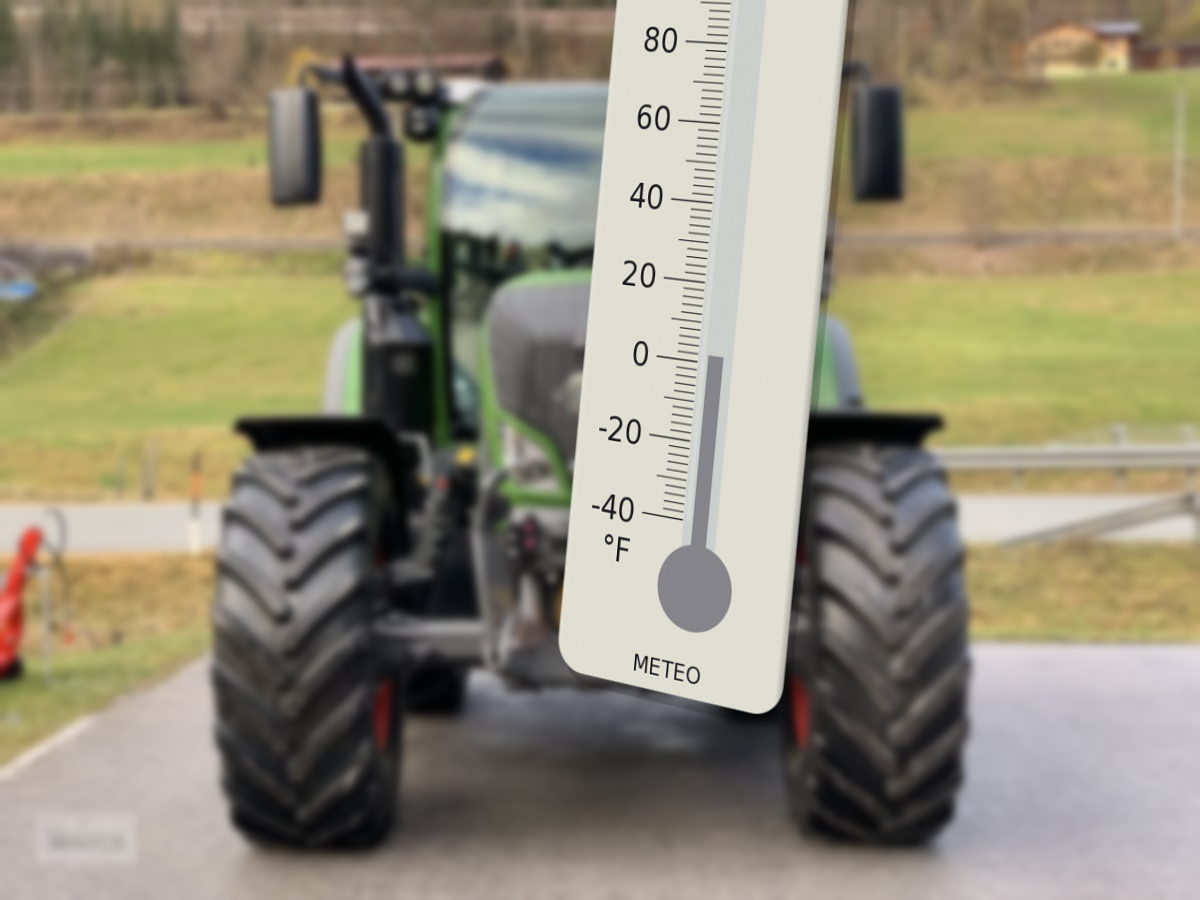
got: 2 °F
